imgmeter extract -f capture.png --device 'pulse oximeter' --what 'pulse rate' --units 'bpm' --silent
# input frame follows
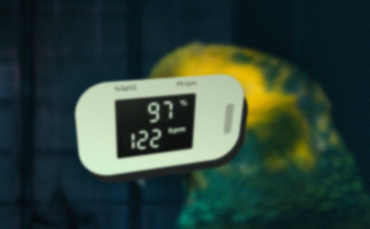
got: 122 bpm
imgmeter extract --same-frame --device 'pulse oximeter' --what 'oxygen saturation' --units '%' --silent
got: 97 %
